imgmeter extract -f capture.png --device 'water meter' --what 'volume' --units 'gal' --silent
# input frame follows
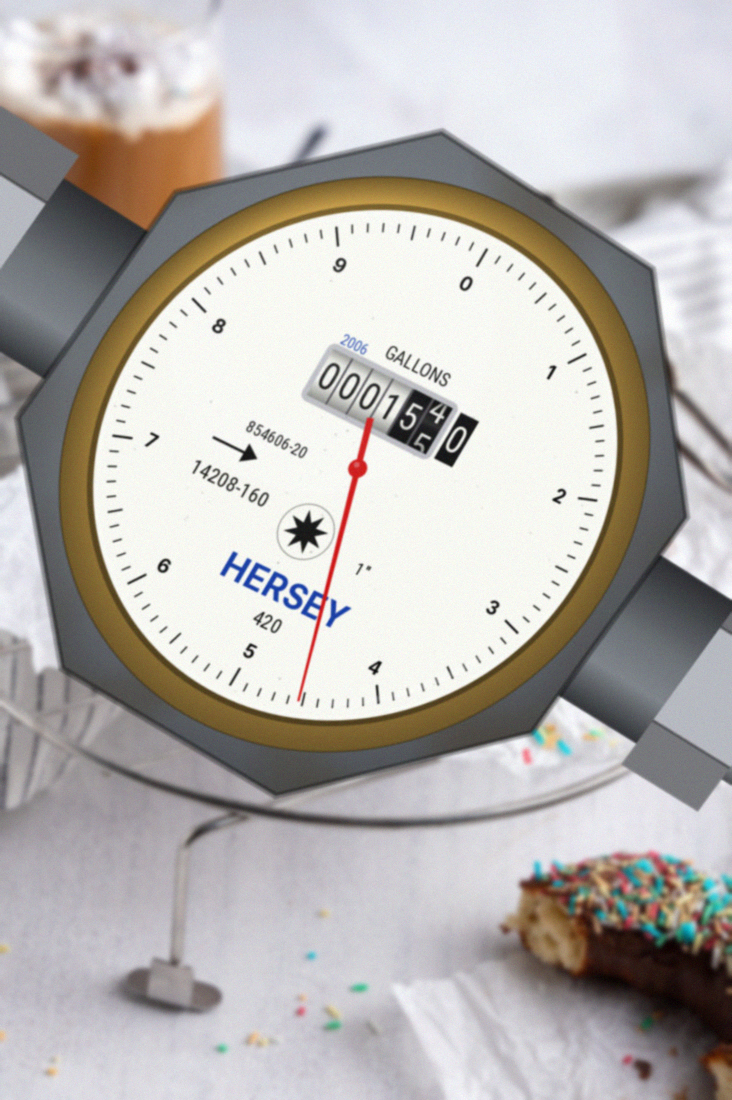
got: 1544.5 gal
